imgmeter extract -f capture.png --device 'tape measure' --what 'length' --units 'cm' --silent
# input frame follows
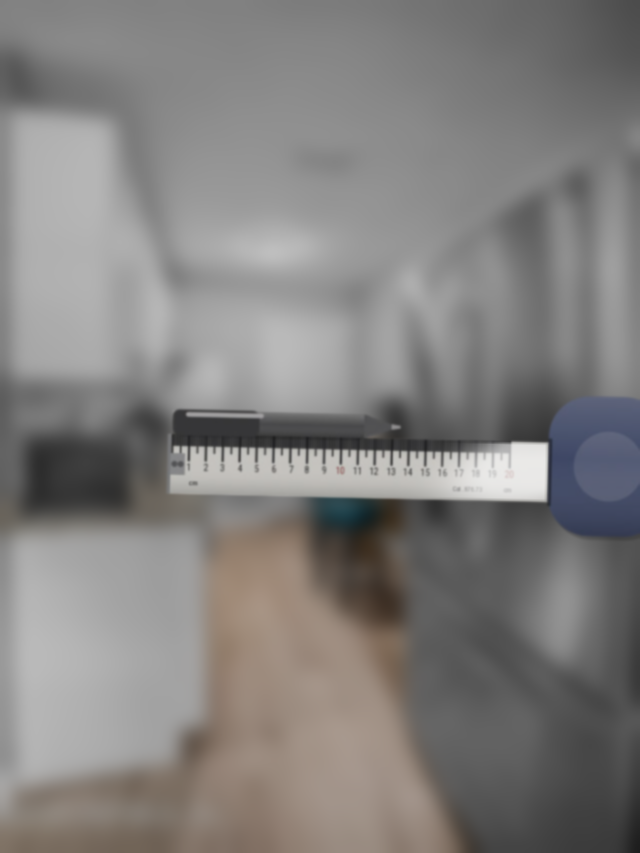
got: 13.5 cm
